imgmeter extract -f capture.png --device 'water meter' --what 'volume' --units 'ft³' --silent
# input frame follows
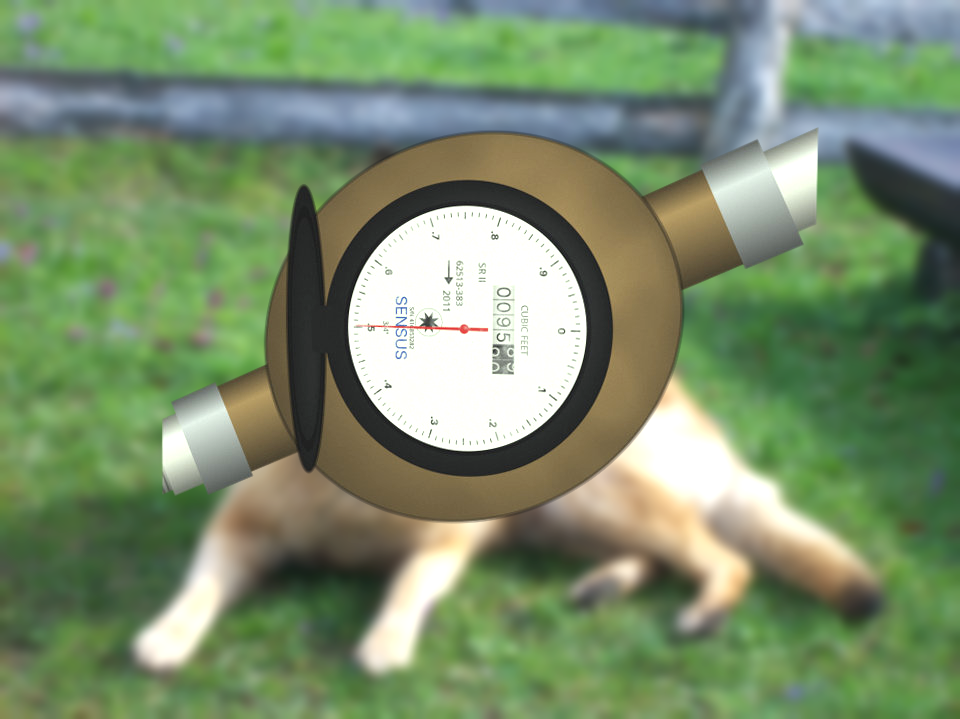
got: 9589.50 ft³
